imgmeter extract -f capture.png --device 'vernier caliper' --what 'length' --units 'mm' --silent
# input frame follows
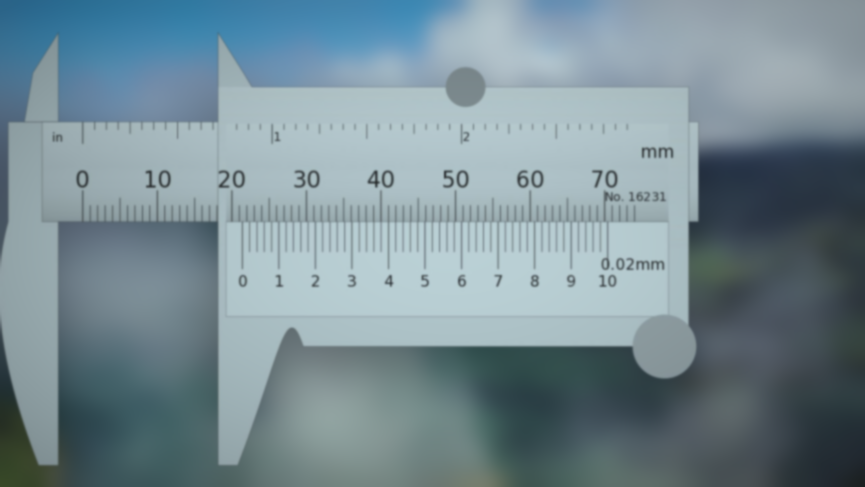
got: 21.4 mm
